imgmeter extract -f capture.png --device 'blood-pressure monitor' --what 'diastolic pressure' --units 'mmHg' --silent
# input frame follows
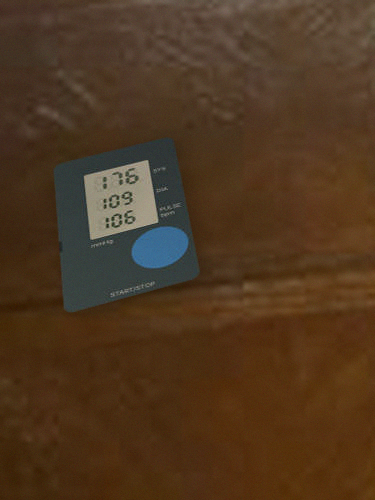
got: 109 mmHg
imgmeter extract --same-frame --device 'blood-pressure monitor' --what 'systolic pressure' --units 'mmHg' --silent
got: 176 mmHg
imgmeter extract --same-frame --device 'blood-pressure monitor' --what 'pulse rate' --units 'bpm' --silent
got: 106 bpm
